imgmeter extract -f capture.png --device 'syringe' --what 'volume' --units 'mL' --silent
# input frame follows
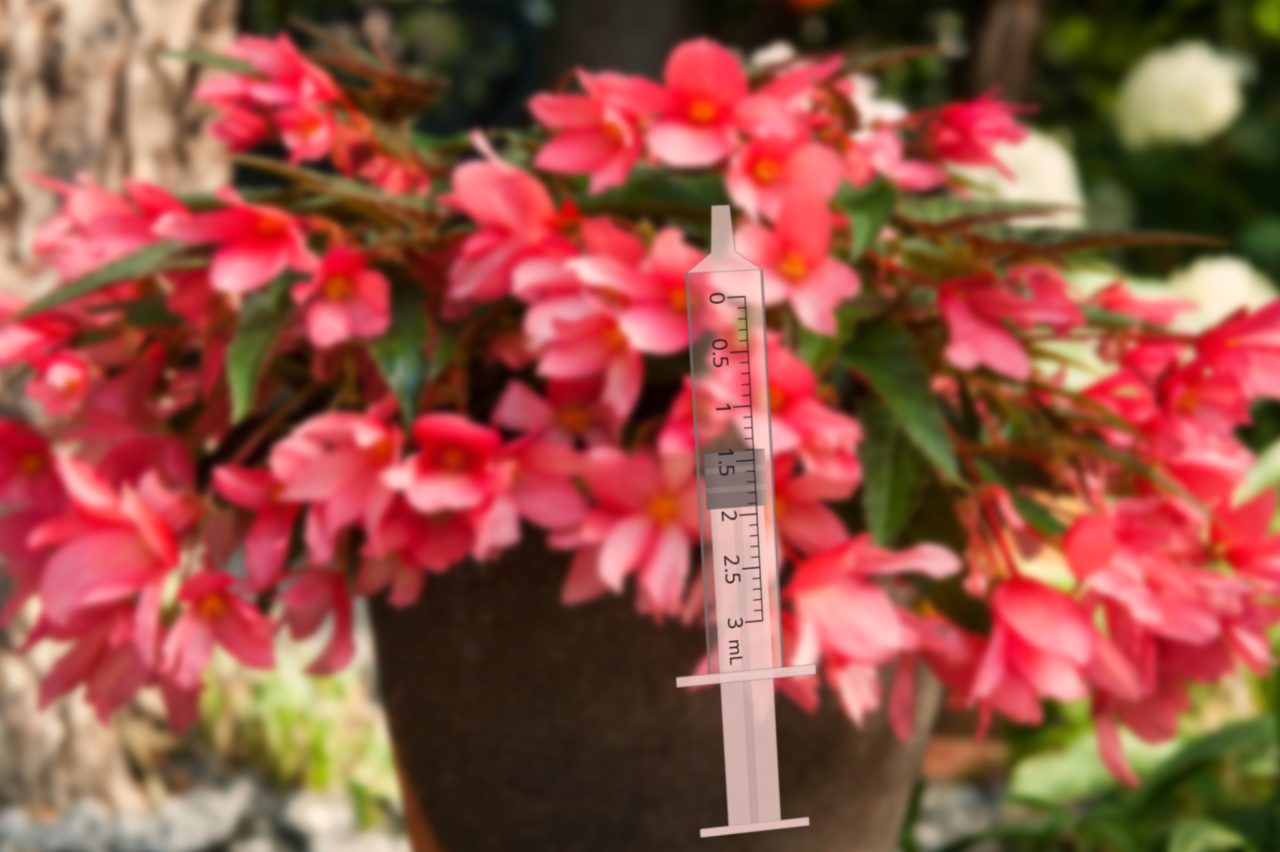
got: 1.4 mL
